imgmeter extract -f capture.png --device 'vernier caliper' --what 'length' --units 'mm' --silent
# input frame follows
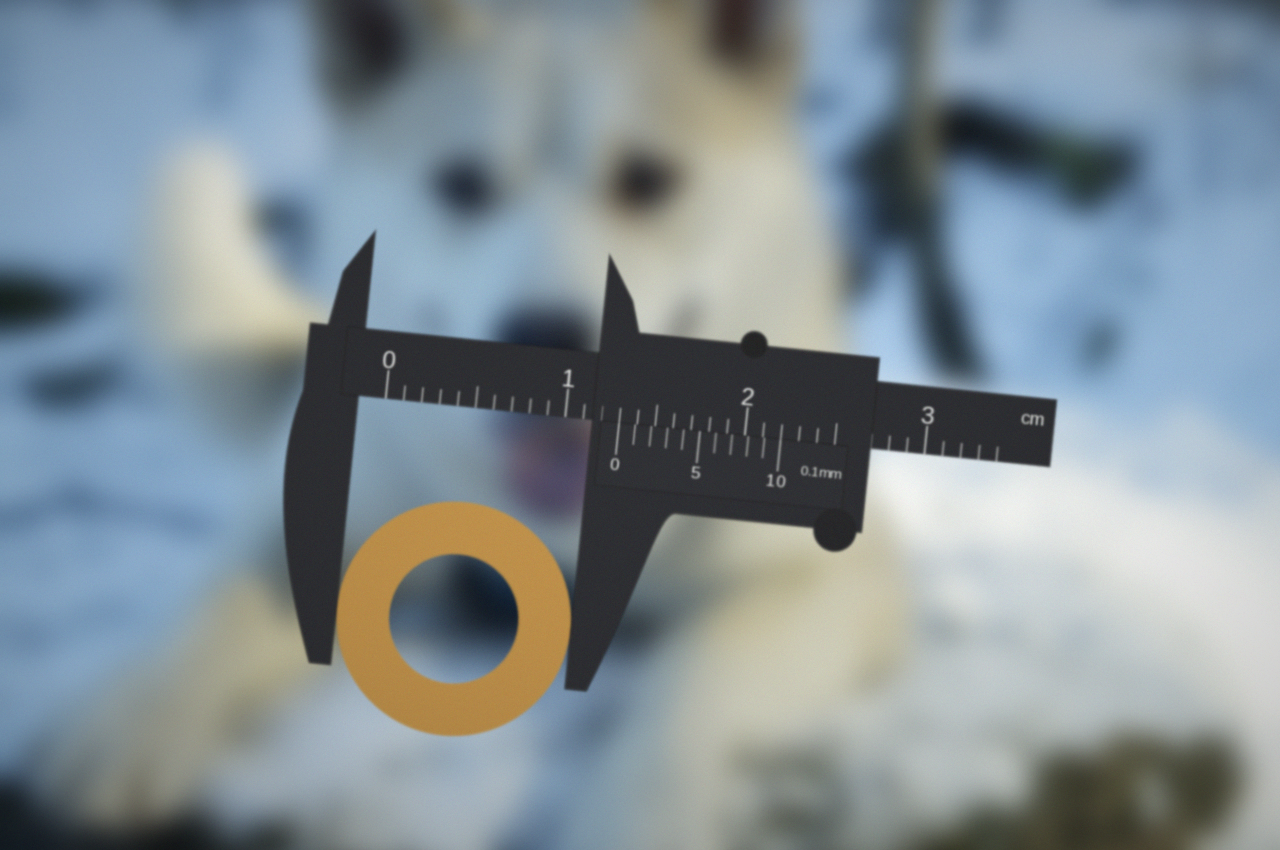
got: 13.0 mm
